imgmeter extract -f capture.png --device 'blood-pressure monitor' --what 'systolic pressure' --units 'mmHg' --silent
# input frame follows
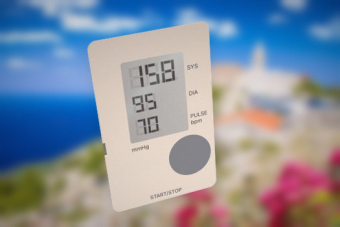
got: 158 mmHg
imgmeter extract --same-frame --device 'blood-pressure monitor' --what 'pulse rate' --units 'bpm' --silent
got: 70 bpm
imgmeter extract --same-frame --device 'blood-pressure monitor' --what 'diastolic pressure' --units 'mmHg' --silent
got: 95 mmHg
